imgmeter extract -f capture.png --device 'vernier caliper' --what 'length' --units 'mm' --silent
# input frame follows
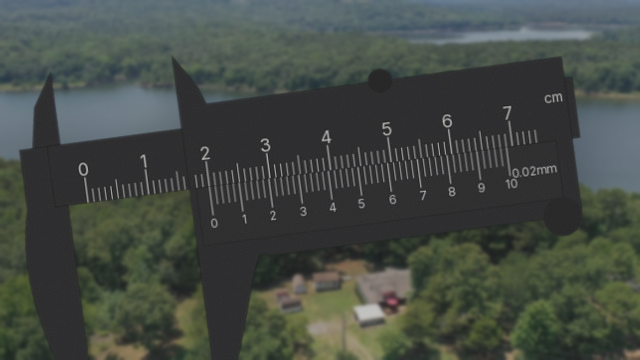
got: 20.0 mm
